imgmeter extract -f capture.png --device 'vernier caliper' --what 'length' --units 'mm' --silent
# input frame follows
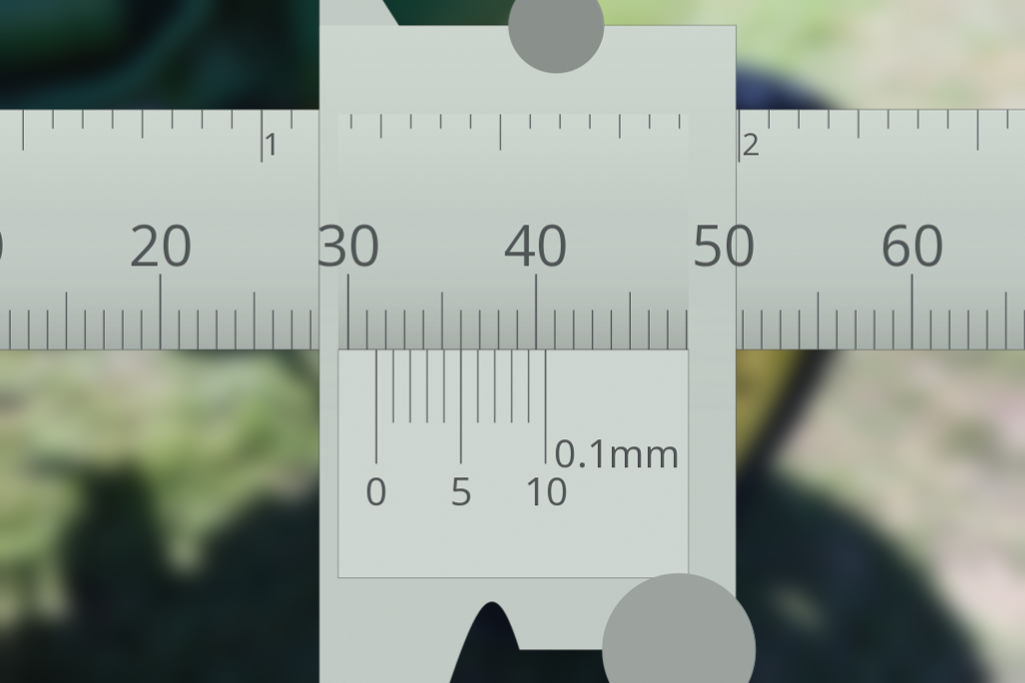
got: 31.5 mm
